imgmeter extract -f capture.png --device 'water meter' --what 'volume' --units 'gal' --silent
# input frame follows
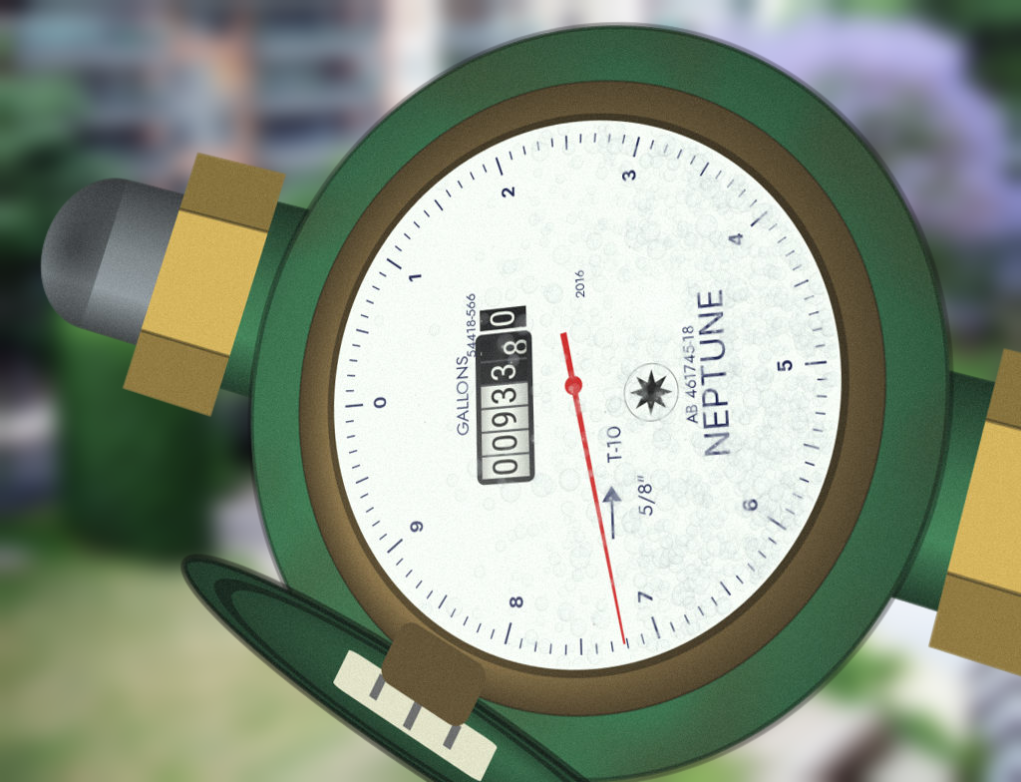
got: 93377.2 gal
